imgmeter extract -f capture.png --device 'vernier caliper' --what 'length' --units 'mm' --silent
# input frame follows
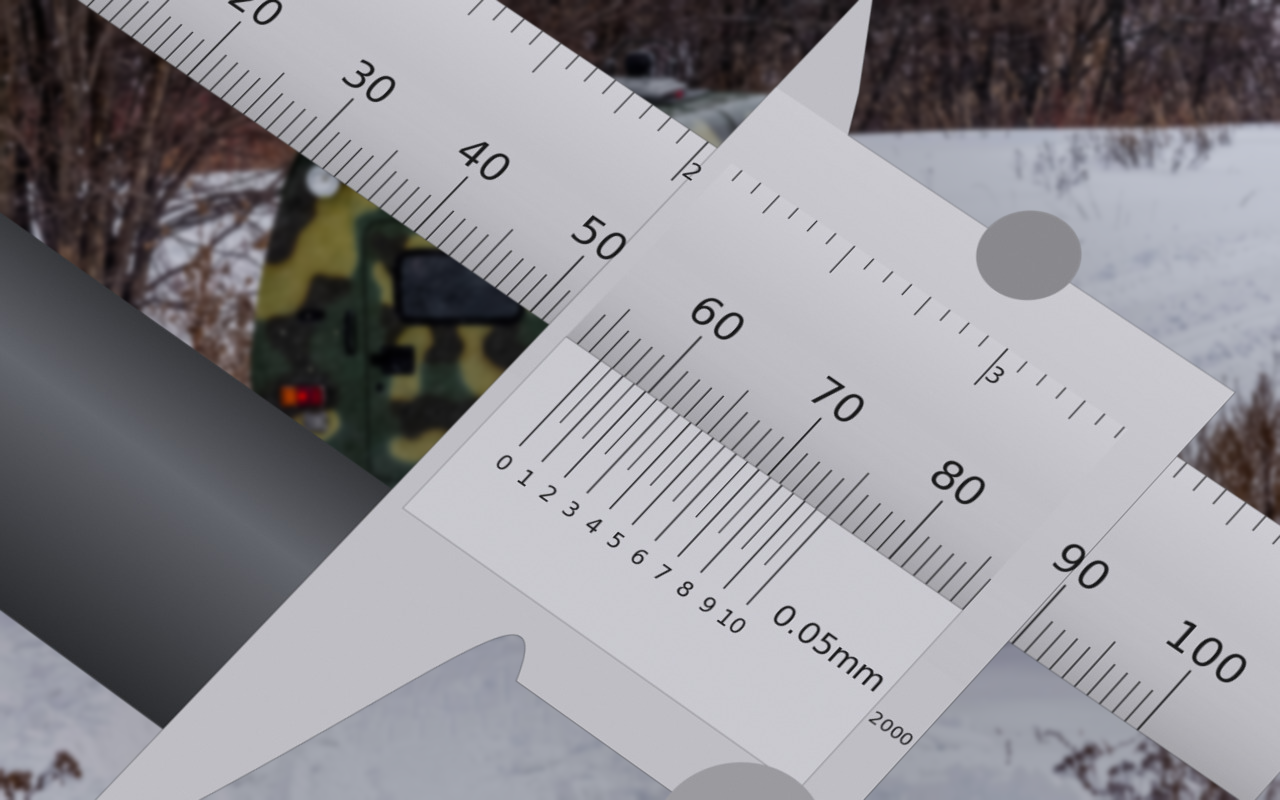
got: 56.0 mm
